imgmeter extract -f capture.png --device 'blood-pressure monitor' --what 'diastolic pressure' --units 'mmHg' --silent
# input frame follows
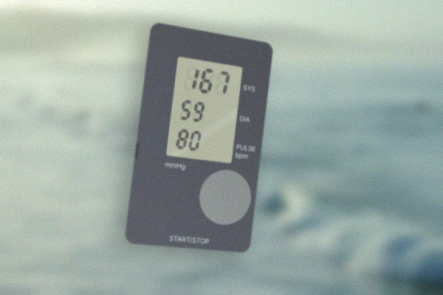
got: 59 mmHg
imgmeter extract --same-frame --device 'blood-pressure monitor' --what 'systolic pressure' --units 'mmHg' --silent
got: 167 mmHg
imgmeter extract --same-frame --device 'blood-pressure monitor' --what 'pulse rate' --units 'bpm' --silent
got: 80 bpm
